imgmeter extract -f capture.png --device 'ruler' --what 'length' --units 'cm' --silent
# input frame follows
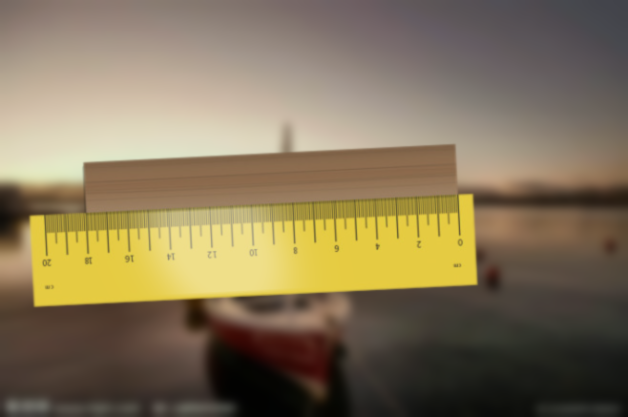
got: 18 cm
